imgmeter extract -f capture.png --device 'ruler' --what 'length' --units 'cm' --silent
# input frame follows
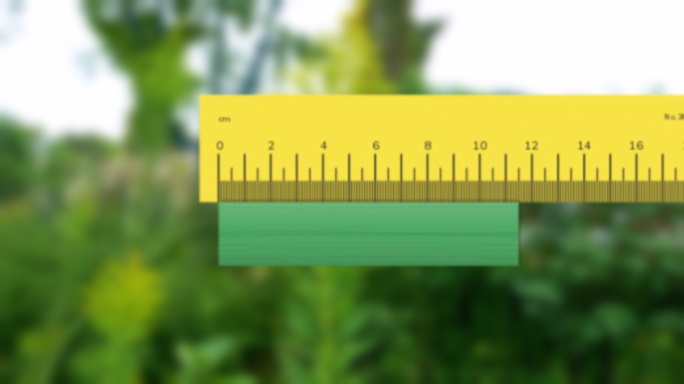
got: 11.5 cm
